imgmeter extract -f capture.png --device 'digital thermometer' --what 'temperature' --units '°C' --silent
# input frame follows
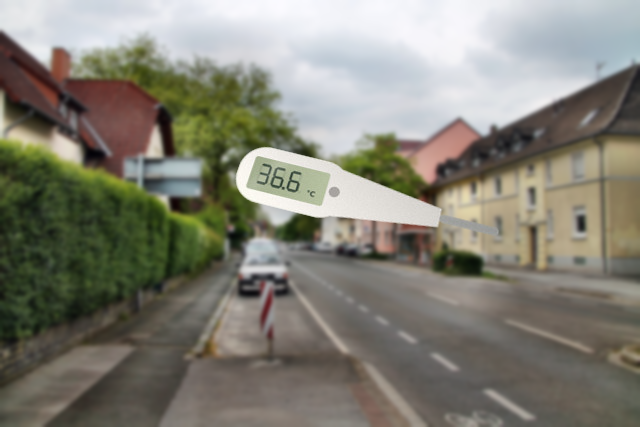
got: 36.6 °C
